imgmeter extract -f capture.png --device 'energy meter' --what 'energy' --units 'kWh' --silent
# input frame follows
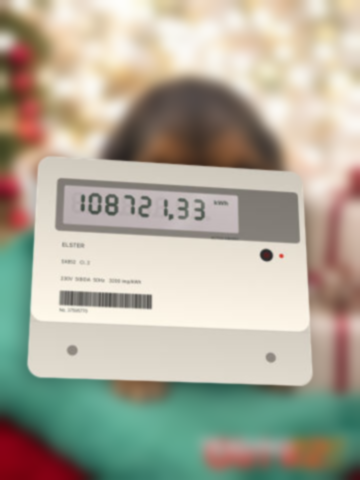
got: 108721.33 kWh
